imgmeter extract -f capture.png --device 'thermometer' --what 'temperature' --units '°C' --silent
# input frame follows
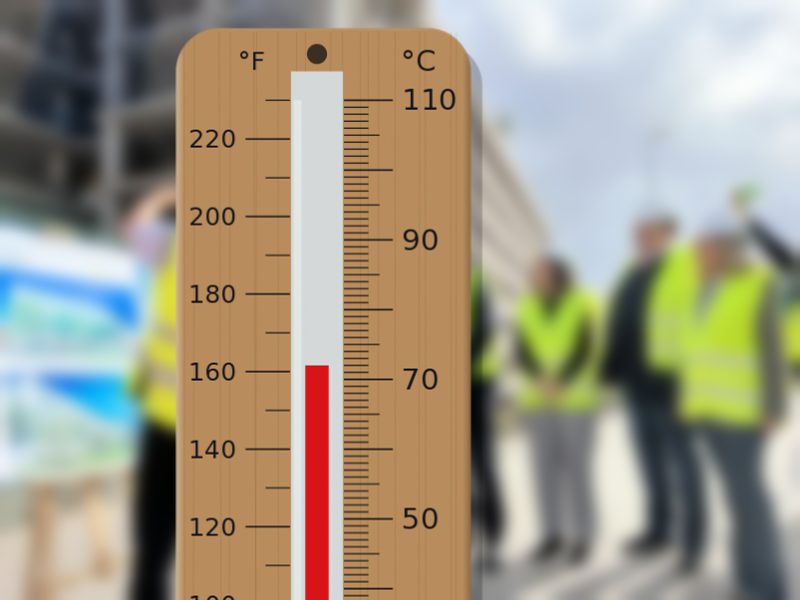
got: 72 °C
